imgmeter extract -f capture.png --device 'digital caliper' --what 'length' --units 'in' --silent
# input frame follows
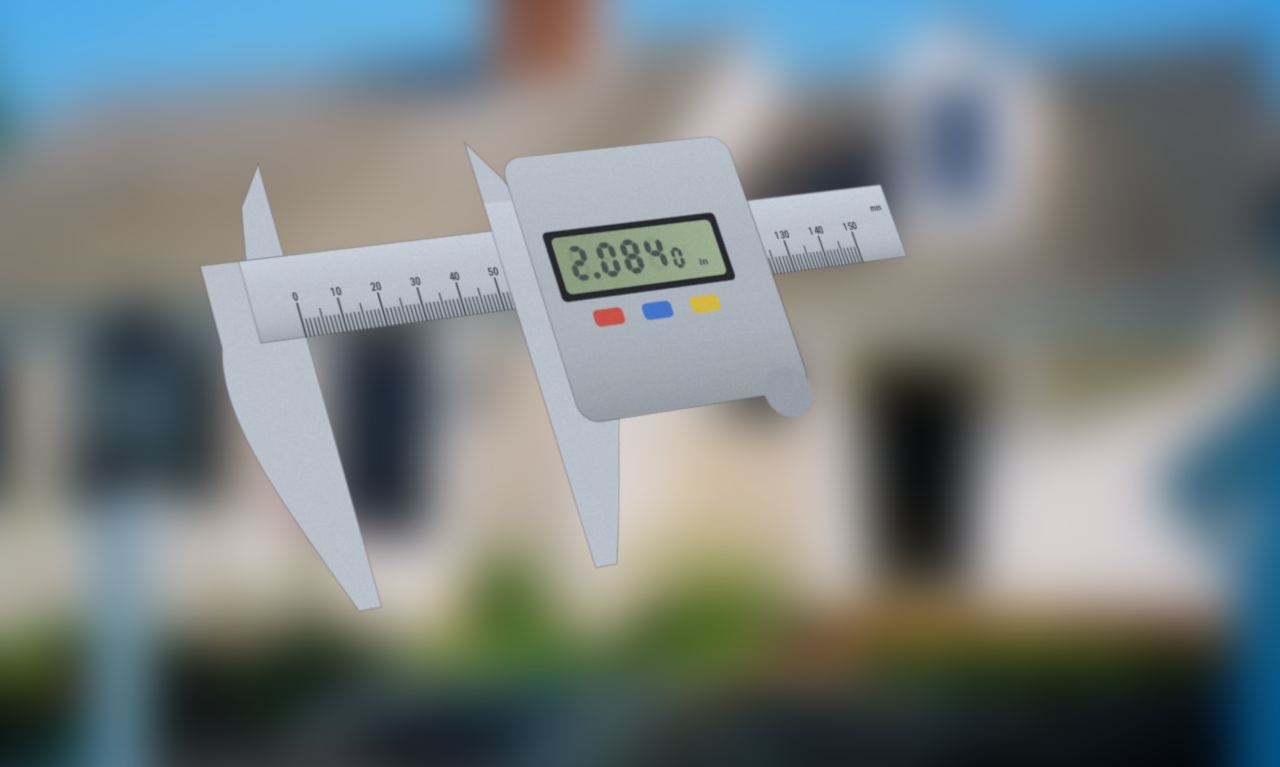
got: 2.0840 in
